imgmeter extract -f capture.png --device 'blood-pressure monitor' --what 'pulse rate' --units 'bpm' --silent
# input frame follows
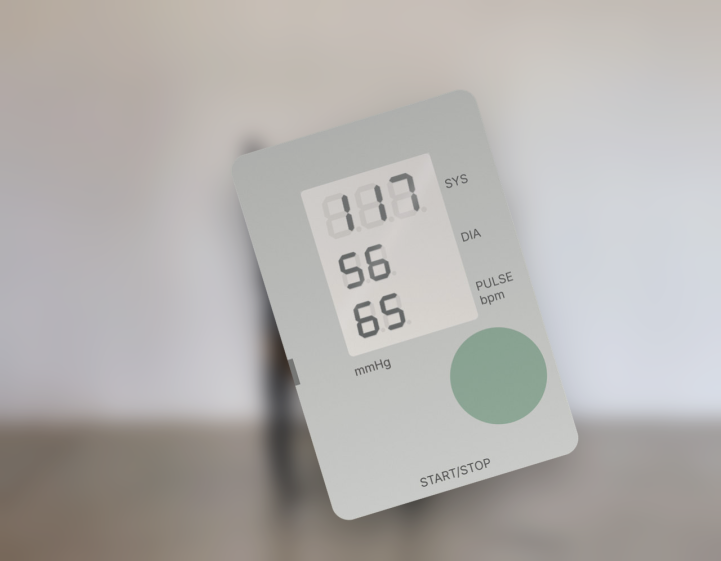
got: 65 bpm
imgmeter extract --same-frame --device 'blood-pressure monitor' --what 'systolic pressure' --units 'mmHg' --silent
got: 117 mmHg
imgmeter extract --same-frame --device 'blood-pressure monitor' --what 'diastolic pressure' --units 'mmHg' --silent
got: 56 mmHg
